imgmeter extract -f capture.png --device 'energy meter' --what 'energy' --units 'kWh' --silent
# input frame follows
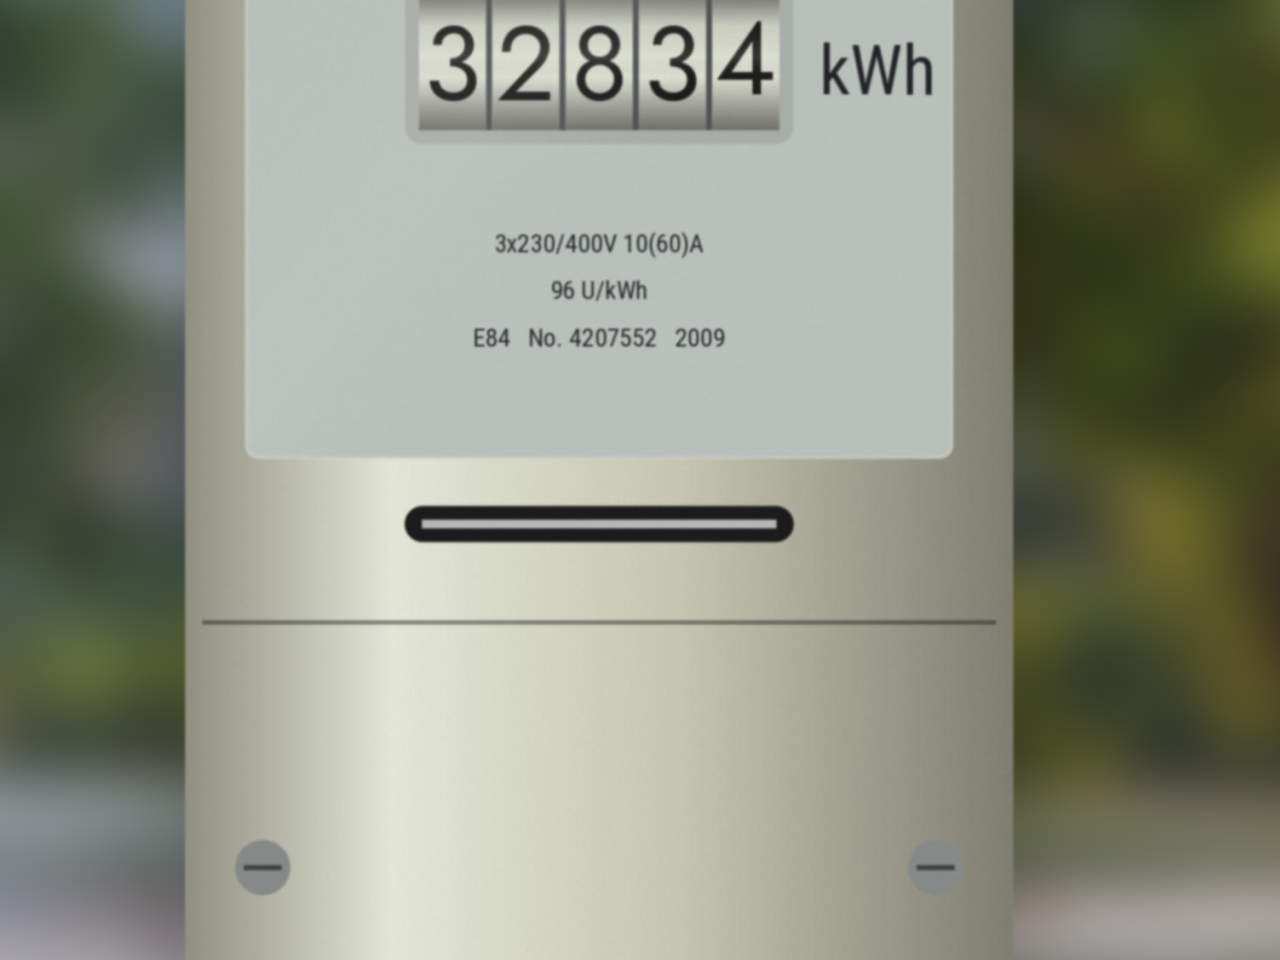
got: 32834 kWh
